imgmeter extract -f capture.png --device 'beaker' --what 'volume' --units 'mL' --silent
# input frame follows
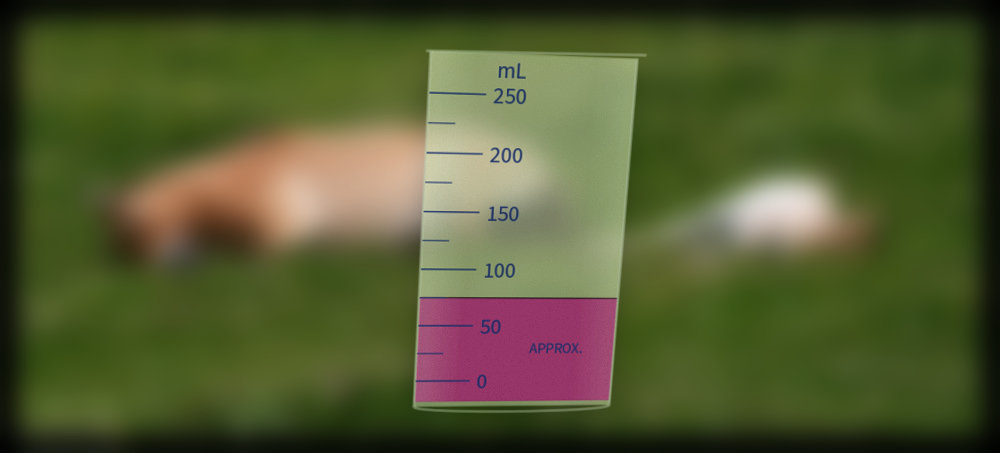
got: 75 mL
